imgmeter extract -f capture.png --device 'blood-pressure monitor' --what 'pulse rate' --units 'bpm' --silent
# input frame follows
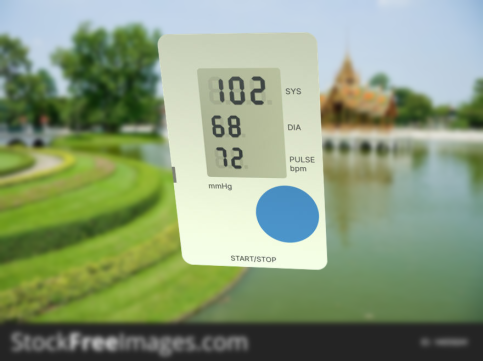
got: 72 bpm
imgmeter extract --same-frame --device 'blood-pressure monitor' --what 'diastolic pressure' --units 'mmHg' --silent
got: 68 mmHg
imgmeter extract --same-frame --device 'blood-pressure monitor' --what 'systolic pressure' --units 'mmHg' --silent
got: 102 mmHg
